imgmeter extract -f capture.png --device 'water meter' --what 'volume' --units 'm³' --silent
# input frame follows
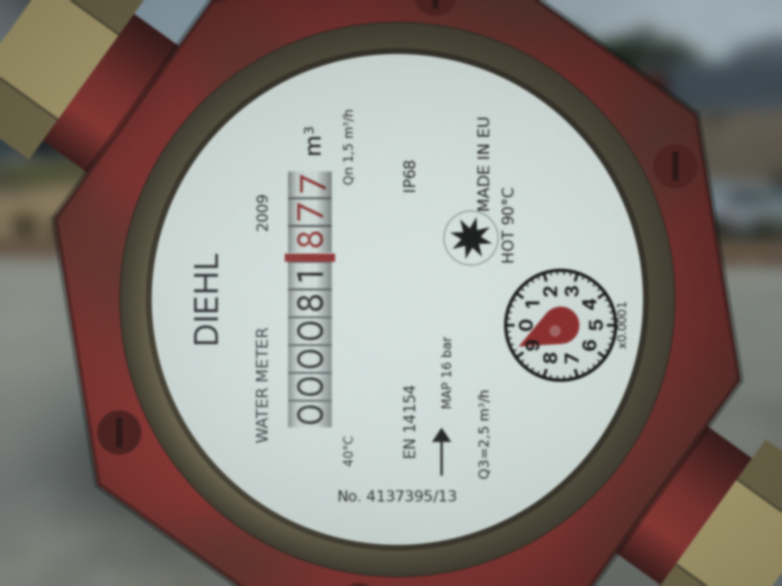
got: 81.8769 m³
